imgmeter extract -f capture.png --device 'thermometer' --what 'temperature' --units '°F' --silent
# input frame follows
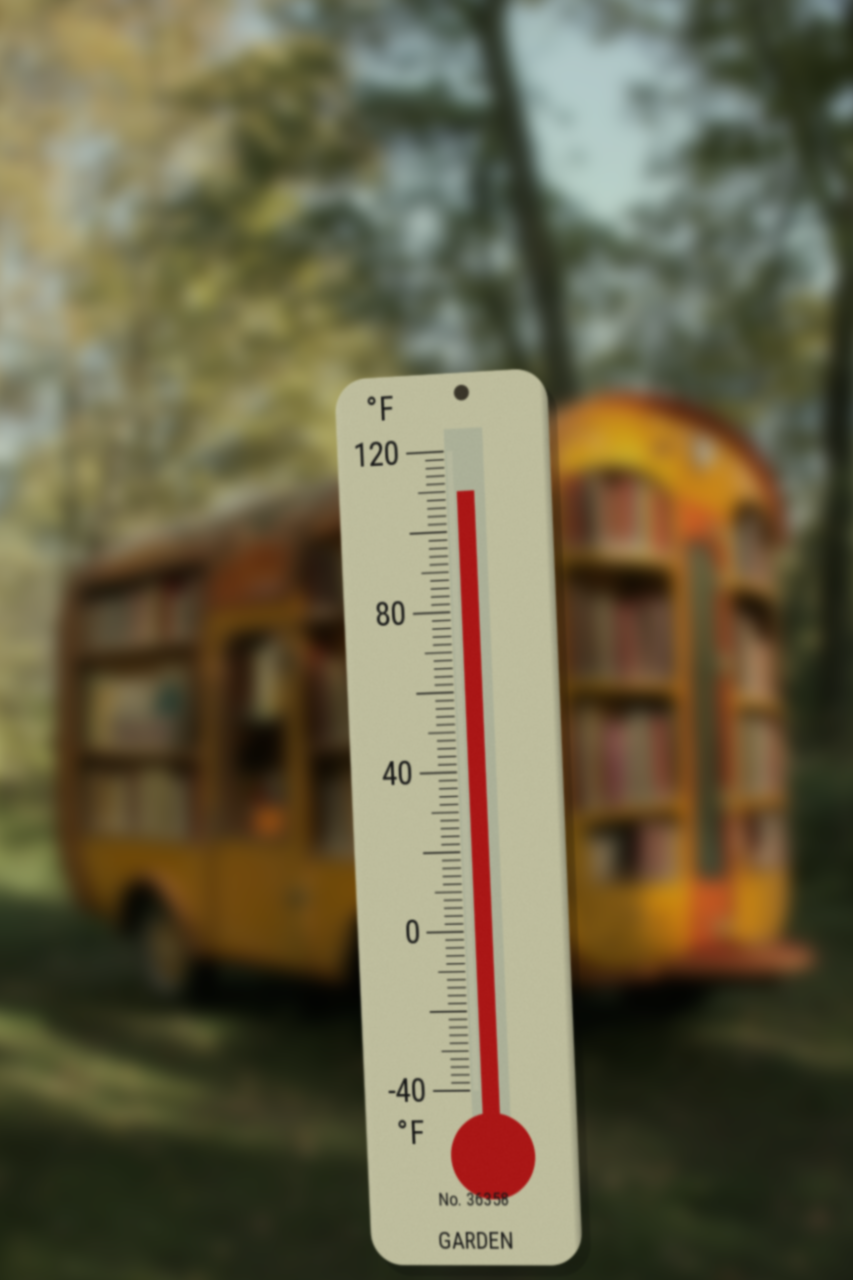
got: 110 °F
